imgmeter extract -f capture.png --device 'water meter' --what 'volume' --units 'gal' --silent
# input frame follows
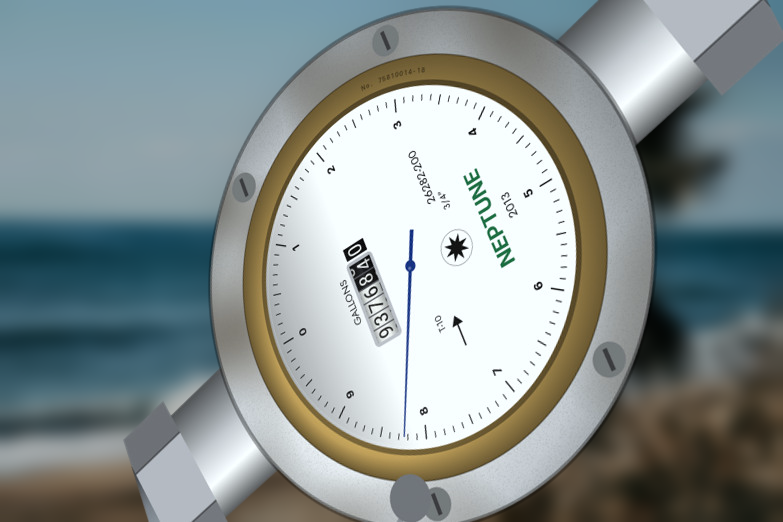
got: 9376838.2 gal
